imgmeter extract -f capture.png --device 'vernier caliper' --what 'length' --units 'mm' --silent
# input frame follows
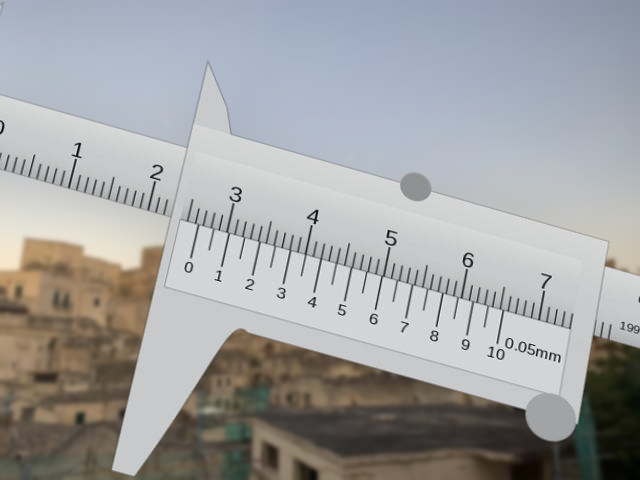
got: 26.4 mm
